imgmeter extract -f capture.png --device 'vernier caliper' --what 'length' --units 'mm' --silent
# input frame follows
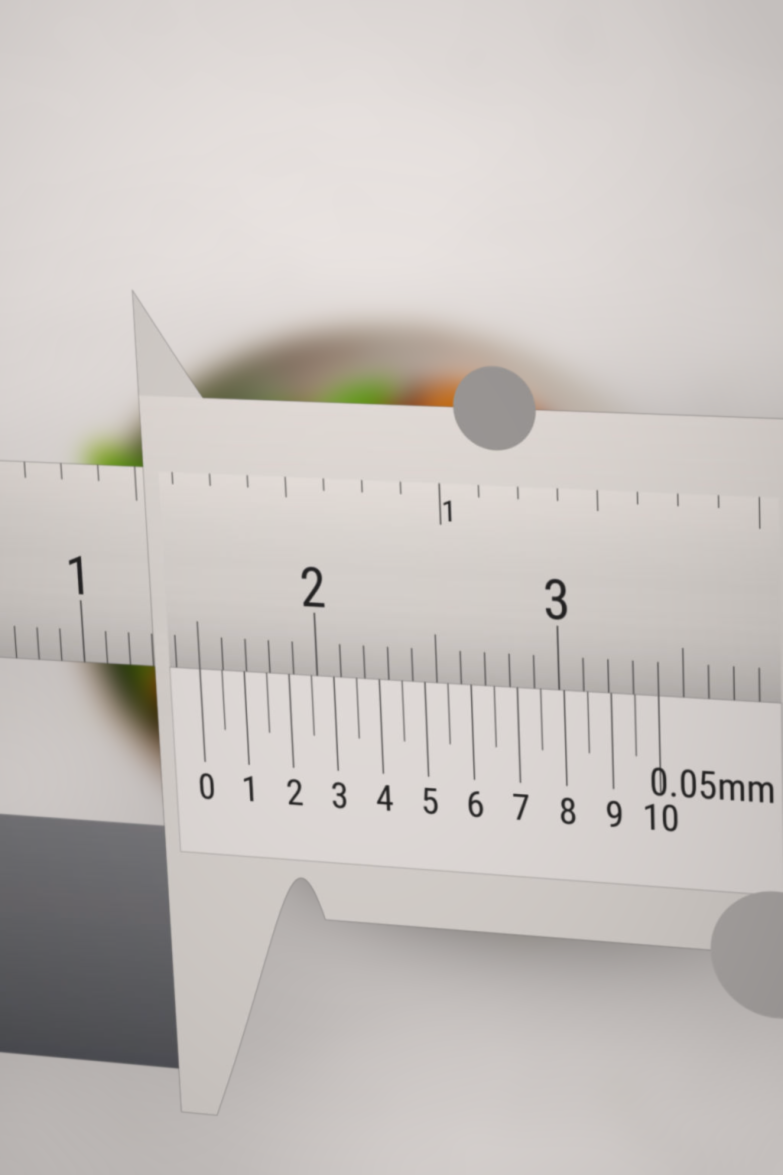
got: 15.0 mm
